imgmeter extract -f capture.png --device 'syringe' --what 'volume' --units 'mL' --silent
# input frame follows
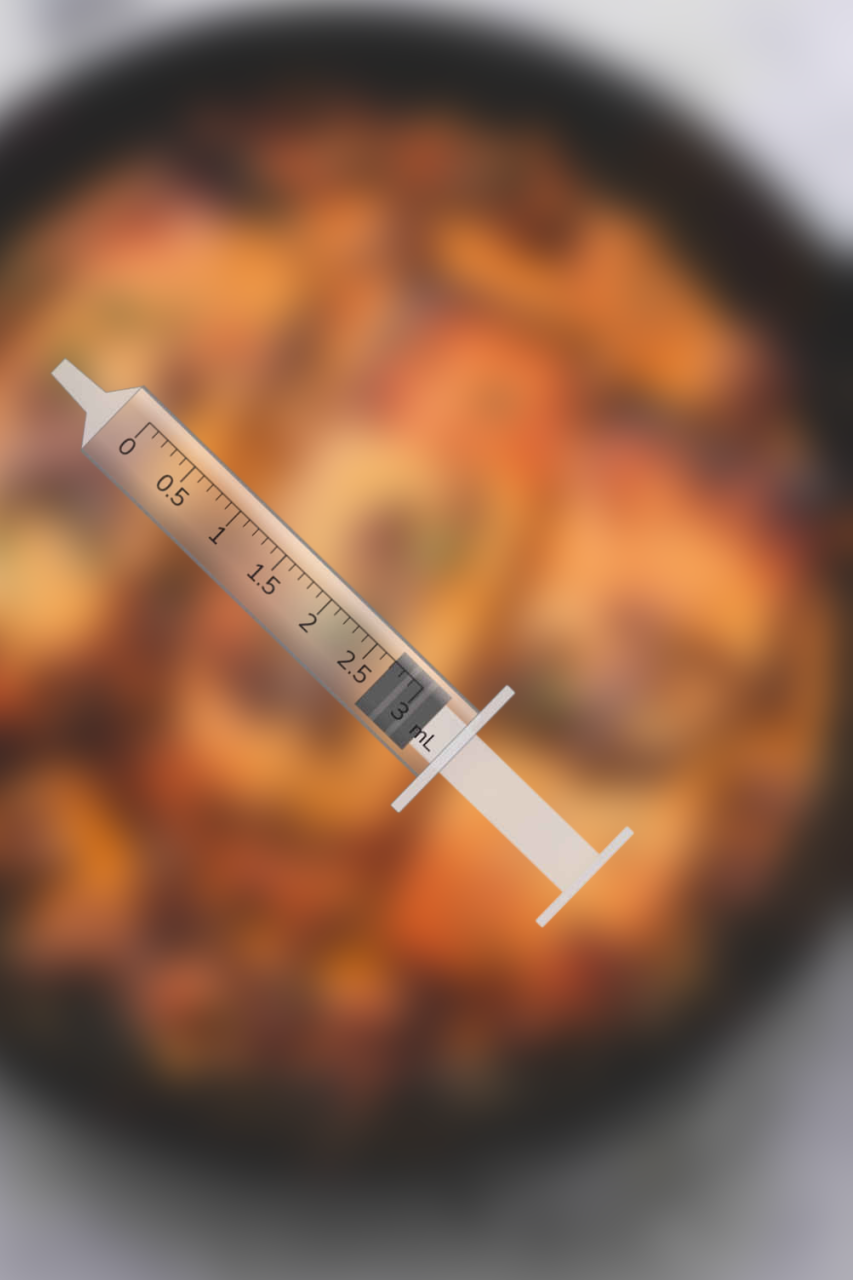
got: 2.7 mL
